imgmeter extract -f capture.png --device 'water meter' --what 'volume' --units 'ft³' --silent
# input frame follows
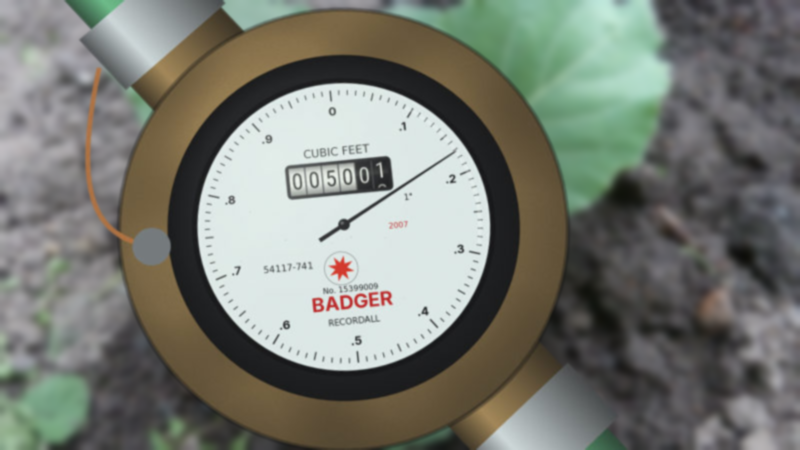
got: 5001.17 ft³
